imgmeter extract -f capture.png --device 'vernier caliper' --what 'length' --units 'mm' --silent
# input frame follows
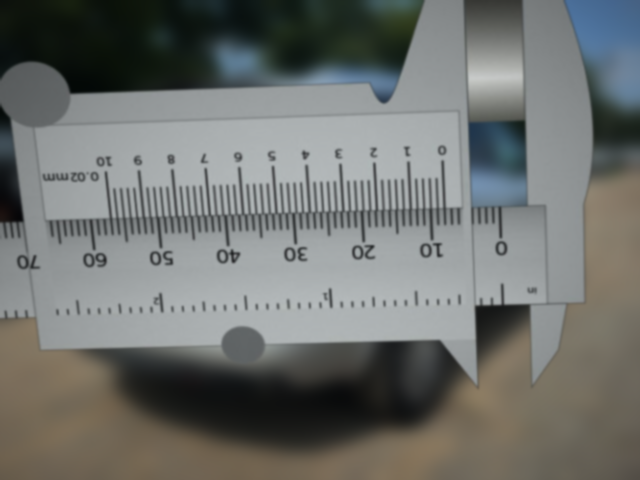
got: 8.0 mm
